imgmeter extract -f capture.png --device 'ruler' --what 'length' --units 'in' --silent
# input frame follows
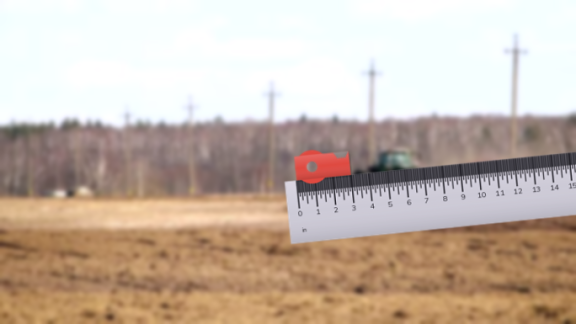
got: 3 in
